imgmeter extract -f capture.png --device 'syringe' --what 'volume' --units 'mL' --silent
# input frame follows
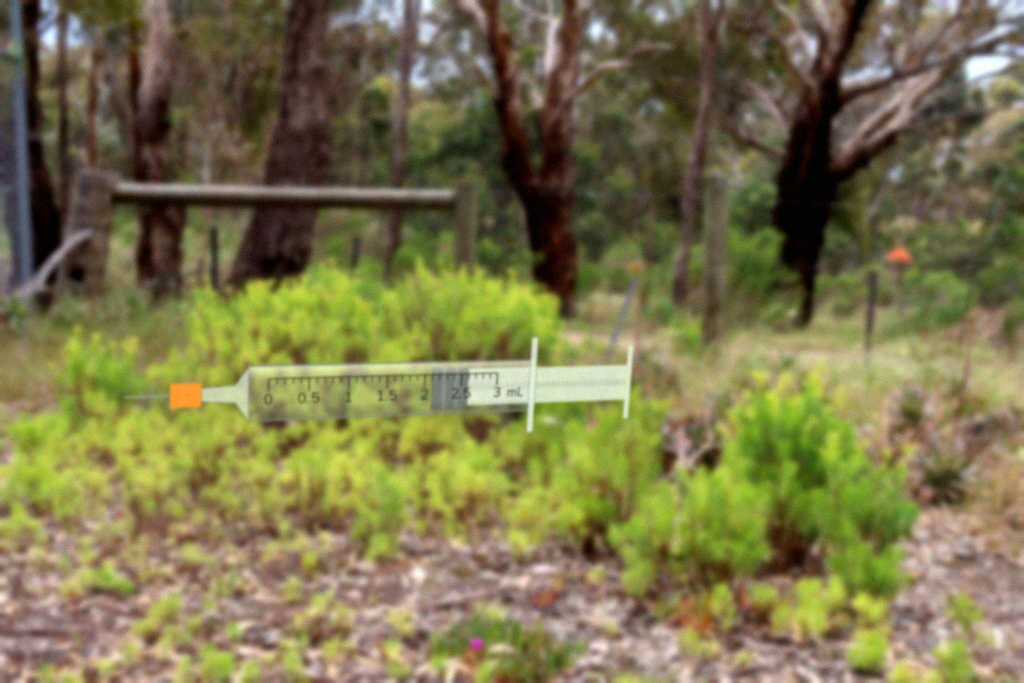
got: 2.1 mL
